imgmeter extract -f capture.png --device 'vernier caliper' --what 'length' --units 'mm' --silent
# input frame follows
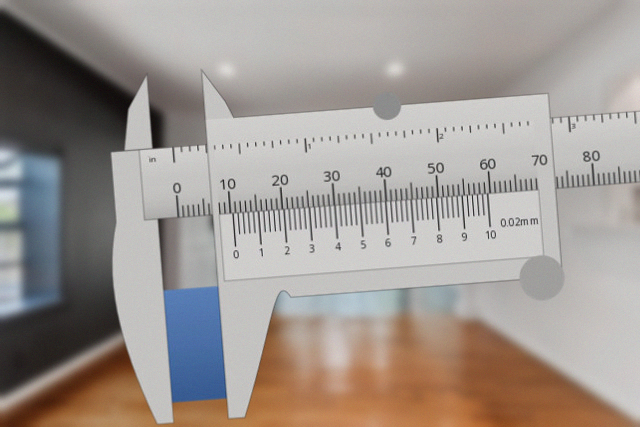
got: 10.5 mm
